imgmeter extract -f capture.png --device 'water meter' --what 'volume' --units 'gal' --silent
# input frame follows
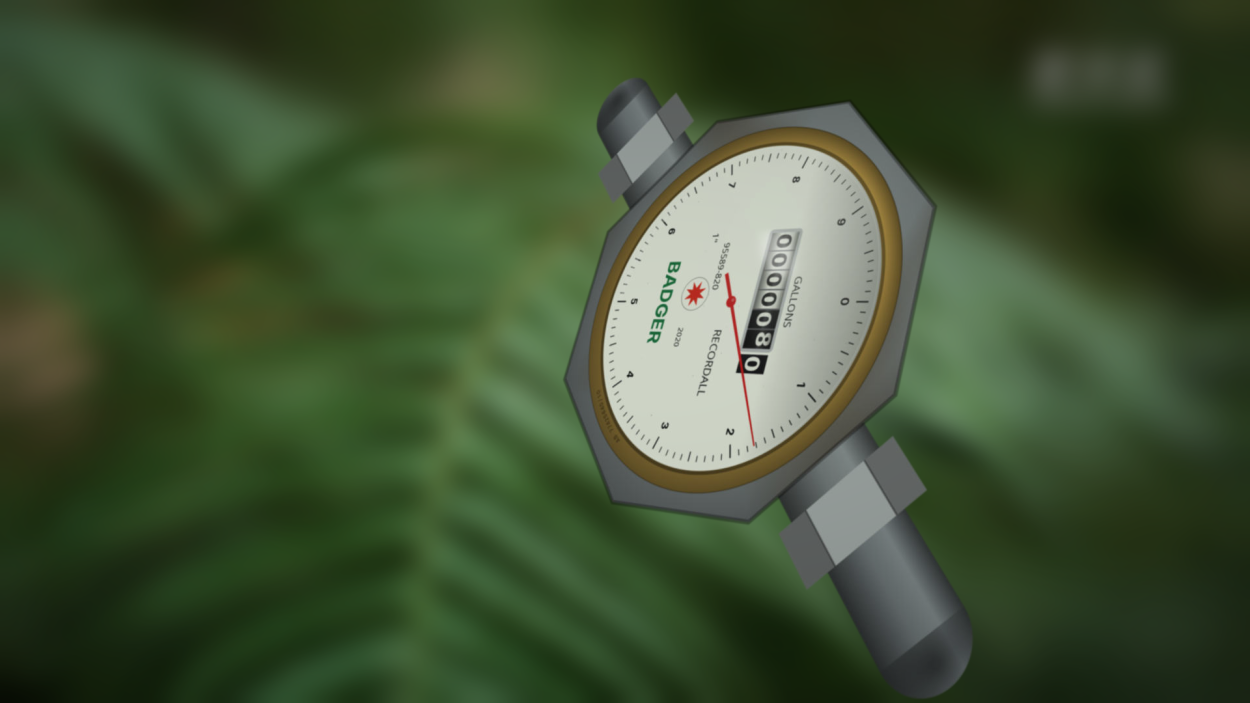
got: 81.7 gal
